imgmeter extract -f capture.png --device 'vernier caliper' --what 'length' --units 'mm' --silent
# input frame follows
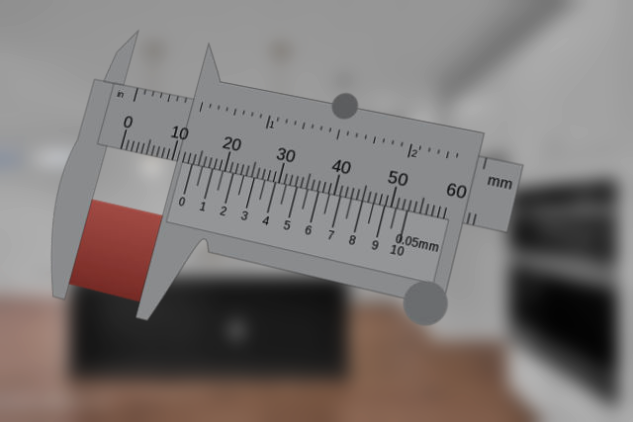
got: 13.8 mm
